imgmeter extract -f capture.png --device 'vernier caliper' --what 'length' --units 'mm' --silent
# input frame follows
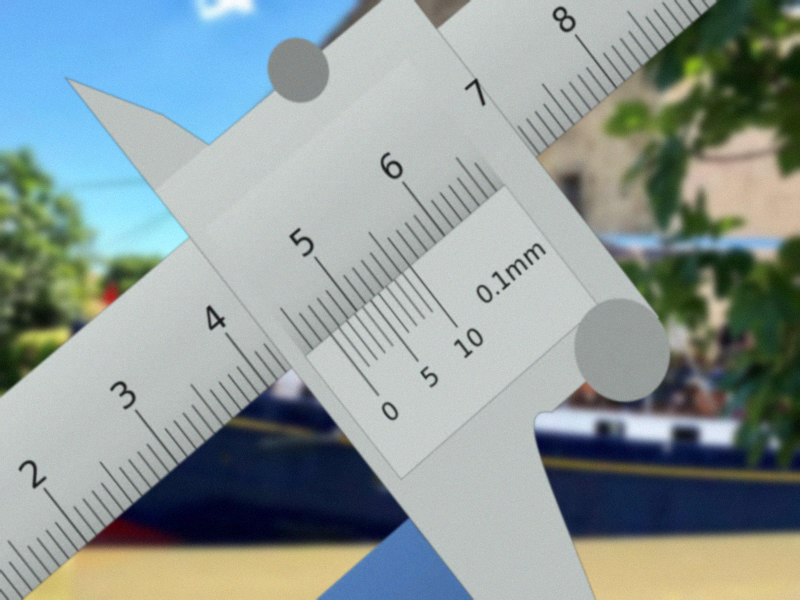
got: 47.0 mm
